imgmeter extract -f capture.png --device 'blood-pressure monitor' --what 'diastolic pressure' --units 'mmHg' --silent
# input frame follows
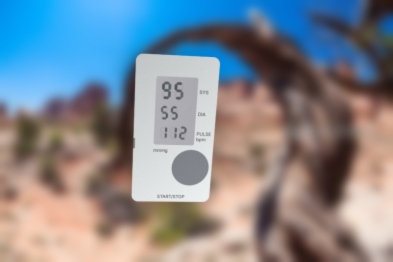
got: 55 mmHg
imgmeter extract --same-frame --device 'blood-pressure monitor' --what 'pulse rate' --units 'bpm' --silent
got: 112 bpm
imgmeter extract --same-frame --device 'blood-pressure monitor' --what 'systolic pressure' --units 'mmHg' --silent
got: 95 mmHg
